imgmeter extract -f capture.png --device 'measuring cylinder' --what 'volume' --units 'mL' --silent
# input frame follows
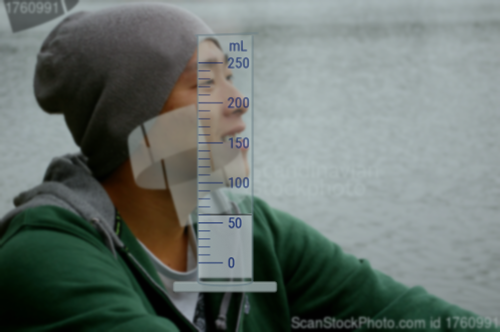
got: 60 mL
